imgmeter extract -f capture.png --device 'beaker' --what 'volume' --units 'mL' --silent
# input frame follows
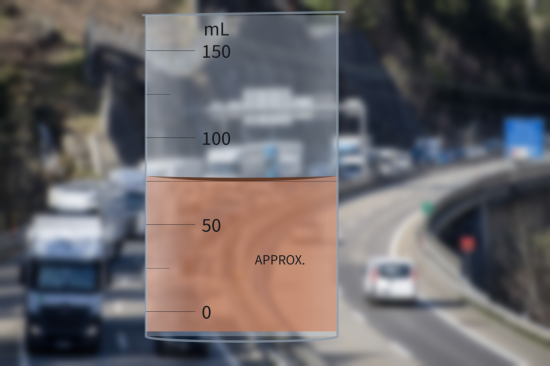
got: 75 mL
